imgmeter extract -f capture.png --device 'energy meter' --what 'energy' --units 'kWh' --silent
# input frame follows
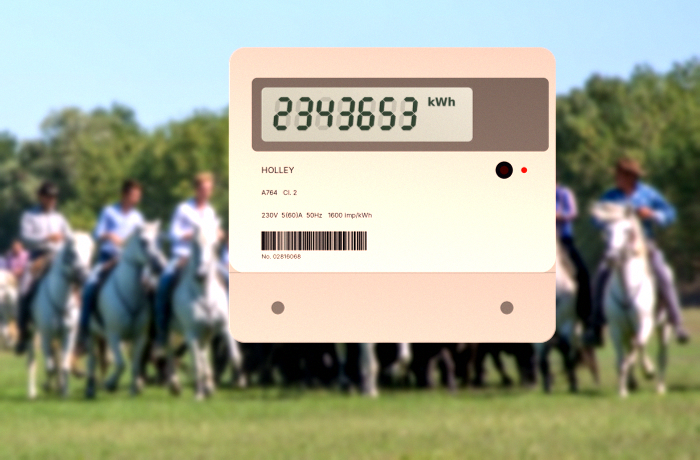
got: 2343653 kWh
